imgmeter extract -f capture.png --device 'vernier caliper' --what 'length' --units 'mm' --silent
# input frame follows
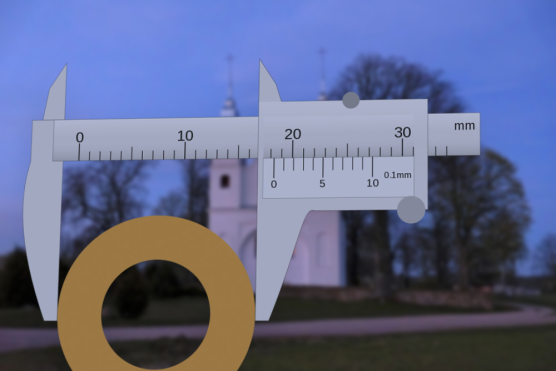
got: 18.3 mm
